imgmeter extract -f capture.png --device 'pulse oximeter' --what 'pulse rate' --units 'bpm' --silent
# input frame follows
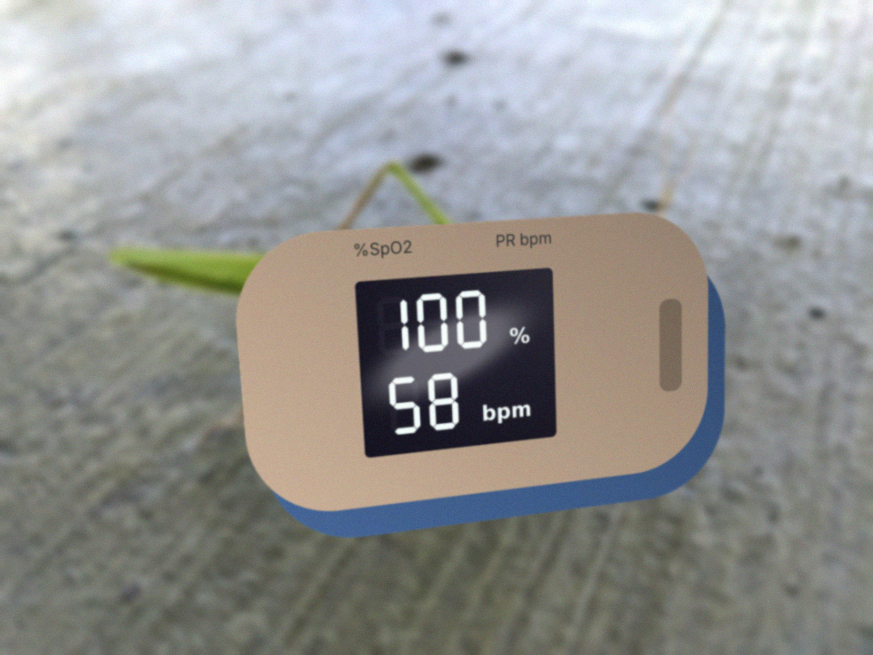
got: 58 bpm
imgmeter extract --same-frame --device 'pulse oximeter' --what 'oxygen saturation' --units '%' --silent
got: 100 %
